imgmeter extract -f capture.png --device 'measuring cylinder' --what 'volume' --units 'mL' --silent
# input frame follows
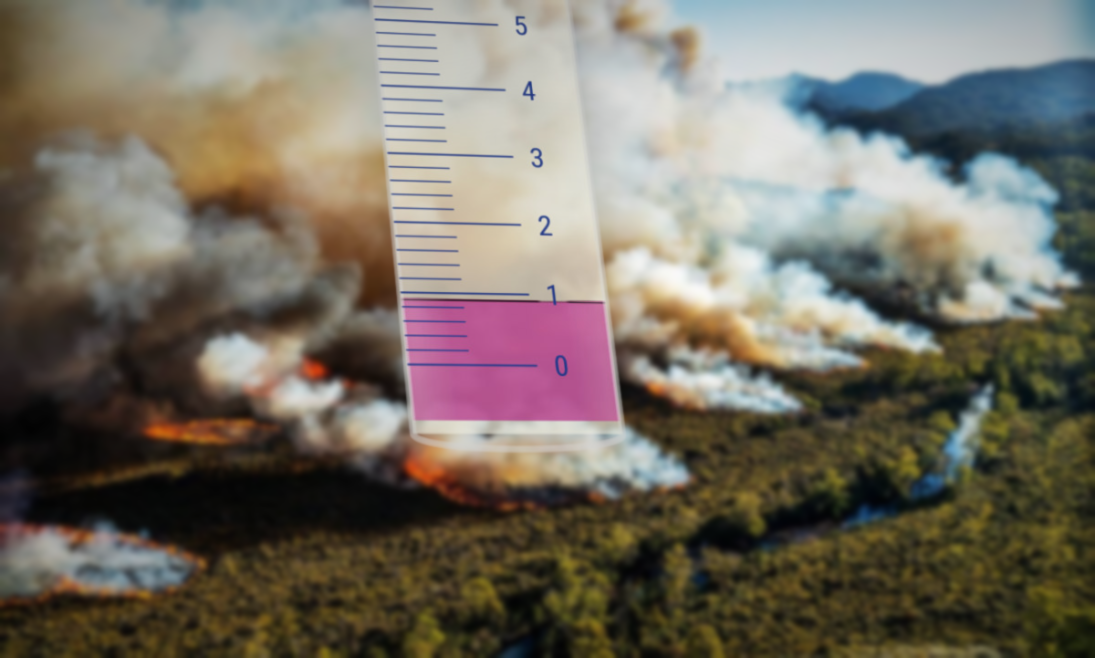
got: 0.9 mL
